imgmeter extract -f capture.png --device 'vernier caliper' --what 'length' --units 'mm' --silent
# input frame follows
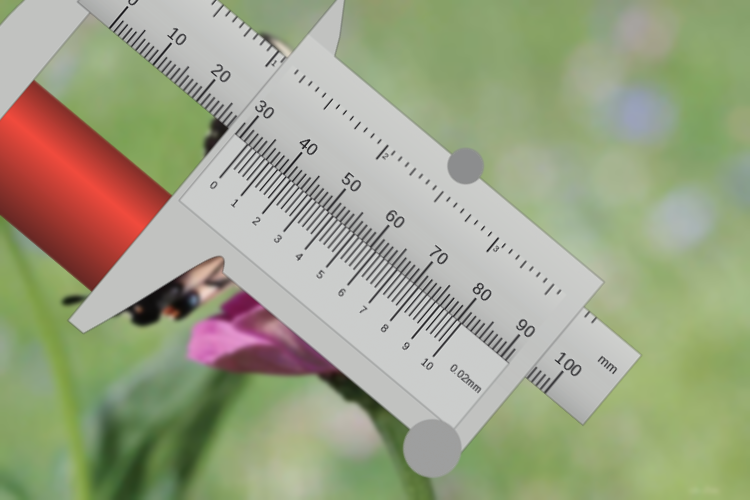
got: 31.8 mm
